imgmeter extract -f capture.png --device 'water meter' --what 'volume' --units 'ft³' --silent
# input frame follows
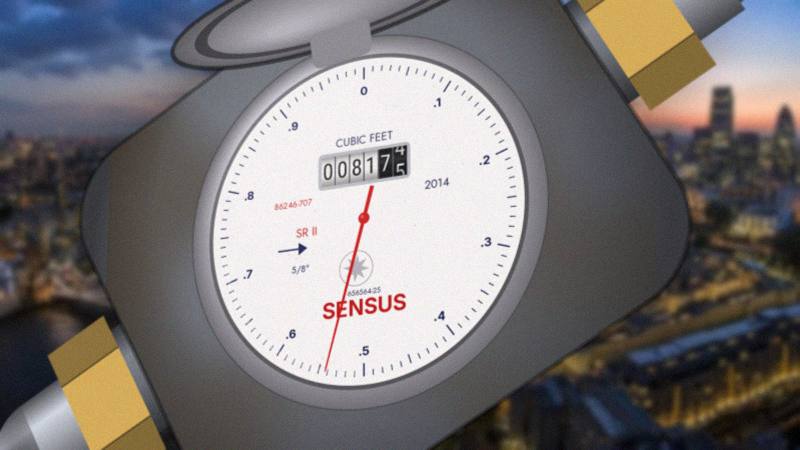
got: 8174.54 ft³
